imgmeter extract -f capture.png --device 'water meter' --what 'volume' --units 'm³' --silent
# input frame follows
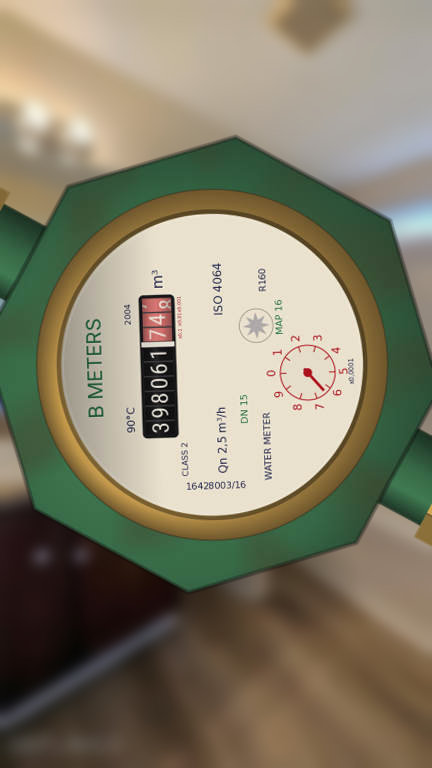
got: 398061.7476 m³
